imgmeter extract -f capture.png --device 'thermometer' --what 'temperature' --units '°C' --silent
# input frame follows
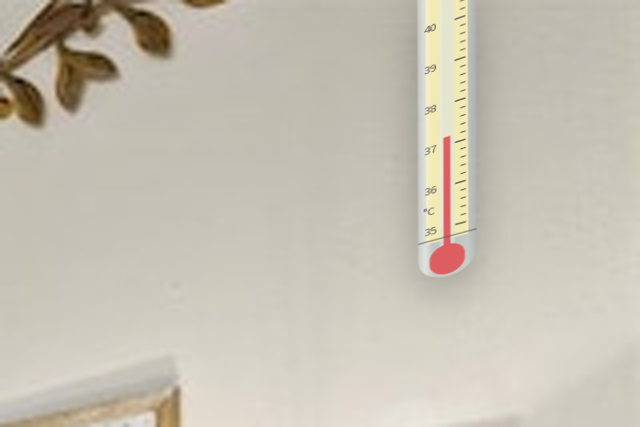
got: 37.2 °C
